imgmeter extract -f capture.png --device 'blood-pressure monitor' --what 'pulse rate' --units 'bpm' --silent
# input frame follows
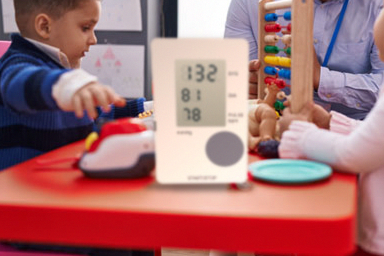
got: 78 bpm
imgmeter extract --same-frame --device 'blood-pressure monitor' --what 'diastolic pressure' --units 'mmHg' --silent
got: 81 mmHg
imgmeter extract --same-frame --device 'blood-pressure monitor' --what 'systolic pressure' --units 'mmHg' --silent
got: 132 mmHg
